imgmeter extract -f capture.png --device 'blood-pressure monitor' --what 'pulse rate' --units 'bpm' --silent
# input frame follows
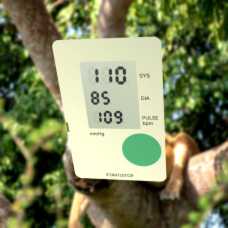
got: 109 bpm
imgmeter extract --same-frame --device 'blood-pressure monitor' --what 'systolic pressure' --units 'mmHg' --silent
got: 110 mmHg
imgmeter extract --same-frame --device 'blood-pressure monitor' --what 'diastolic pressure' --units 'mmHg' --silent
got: 85 mmHg
